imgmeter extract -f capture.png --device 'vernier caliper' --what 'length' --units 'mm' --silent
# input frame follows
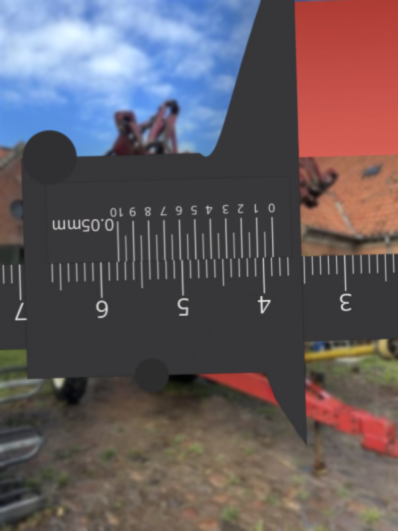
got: 38.8 mm
